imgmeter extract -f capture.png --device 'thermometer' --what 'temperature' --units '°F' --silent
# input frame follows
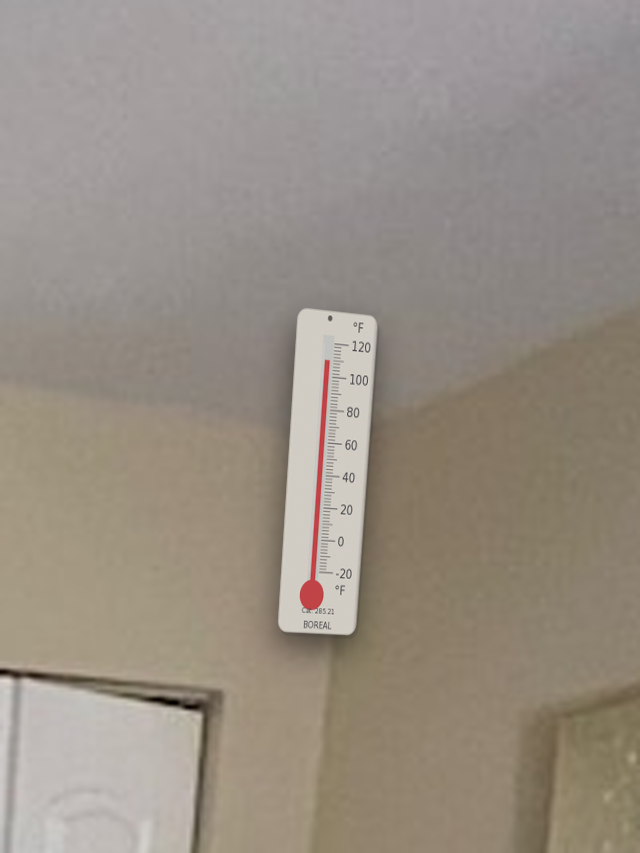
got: 110 °F
